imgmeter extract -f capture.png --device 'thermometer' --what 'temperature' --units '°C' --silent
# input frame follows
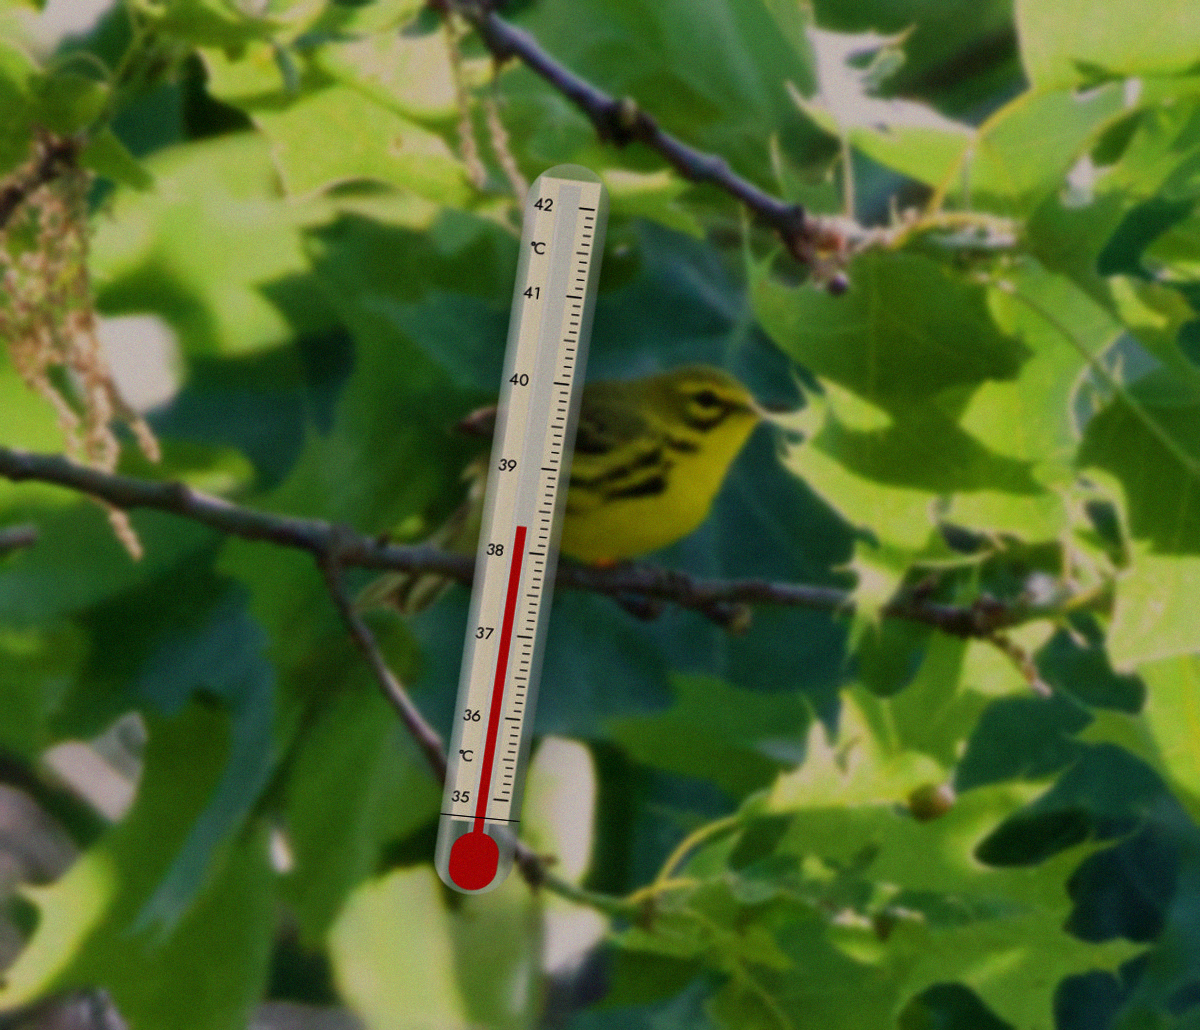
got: 38.3 °C
